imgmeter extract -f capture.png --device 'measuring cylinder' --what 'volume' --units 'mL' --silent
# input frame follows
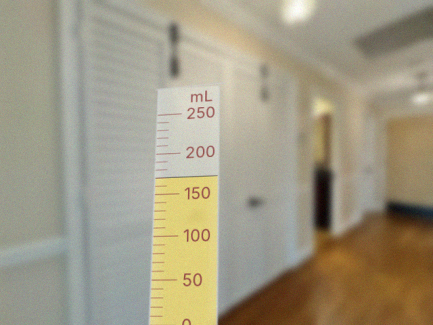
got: 170 mL
